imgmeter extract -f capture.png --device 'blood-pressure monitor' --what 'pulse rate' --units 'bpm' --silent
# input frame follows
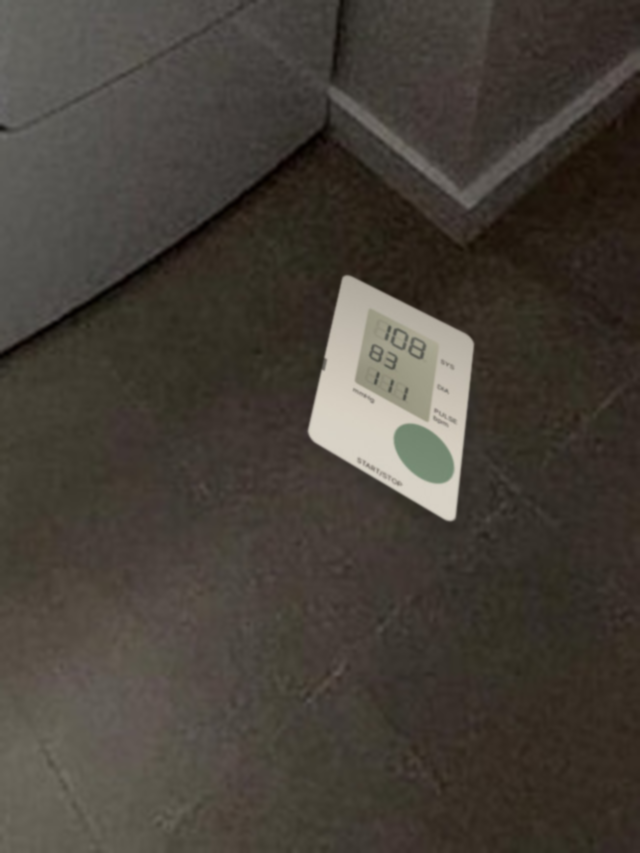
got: 111 bpm
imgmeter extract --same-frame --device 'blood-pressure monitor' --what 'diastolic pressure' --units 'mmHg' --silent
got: 83 mmHg
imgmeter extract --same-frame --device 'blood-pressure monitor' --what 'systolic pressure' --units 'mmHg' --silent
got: 108 mmHg
